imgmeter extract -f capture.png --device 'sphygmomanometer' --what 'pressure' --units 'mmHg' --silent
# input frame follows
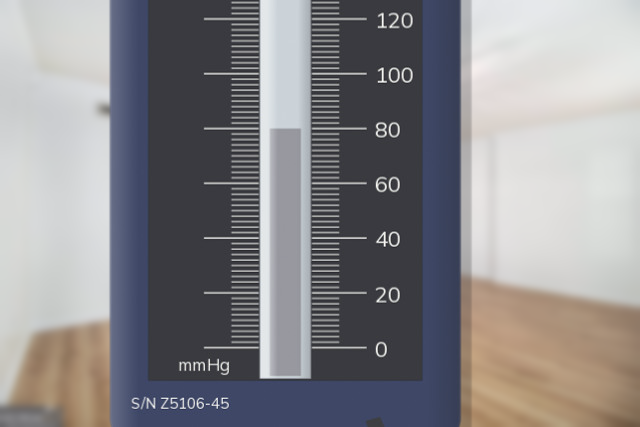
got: 80 mmHg
